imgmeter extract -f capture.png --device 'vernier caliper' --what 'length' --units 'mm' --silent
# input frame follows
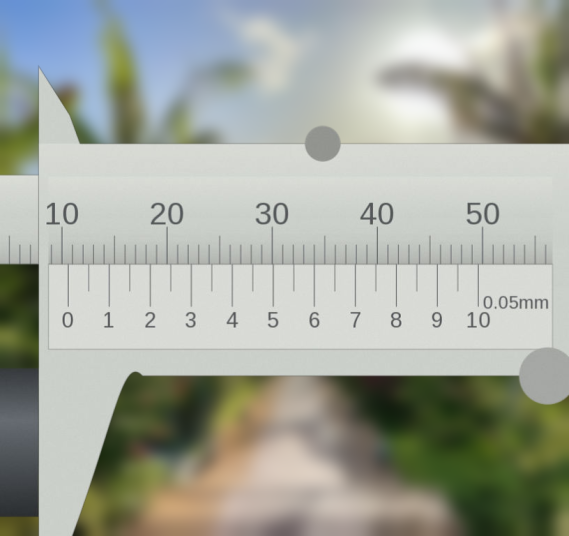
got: 10.6 mm
